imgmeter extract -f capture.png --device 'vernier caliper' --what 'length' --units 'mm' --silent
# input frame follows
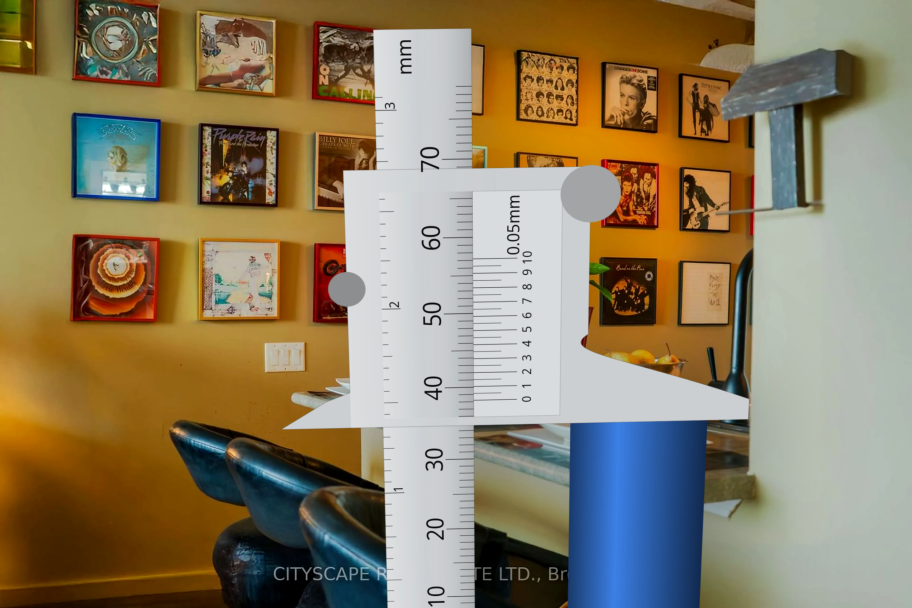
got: 38.2 mm
